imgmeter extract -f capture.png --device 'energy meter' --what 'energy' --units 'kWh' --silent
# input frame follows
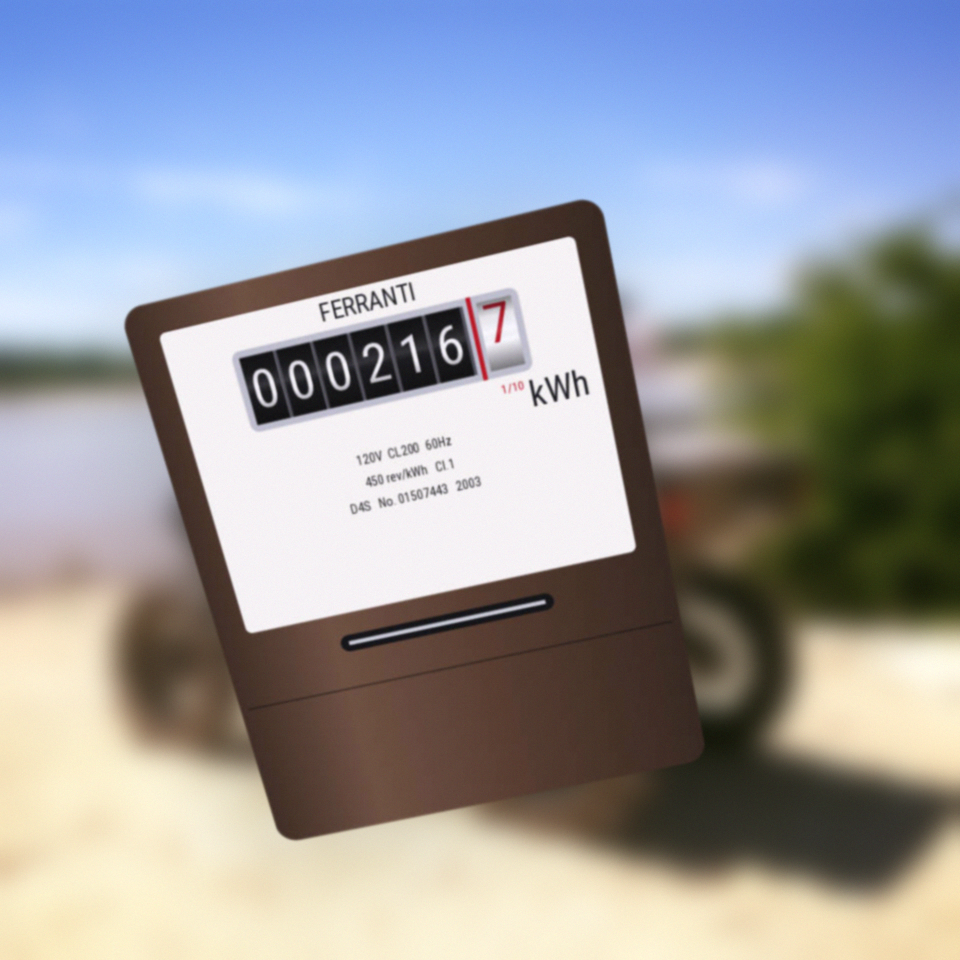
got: 216.7 kWh
